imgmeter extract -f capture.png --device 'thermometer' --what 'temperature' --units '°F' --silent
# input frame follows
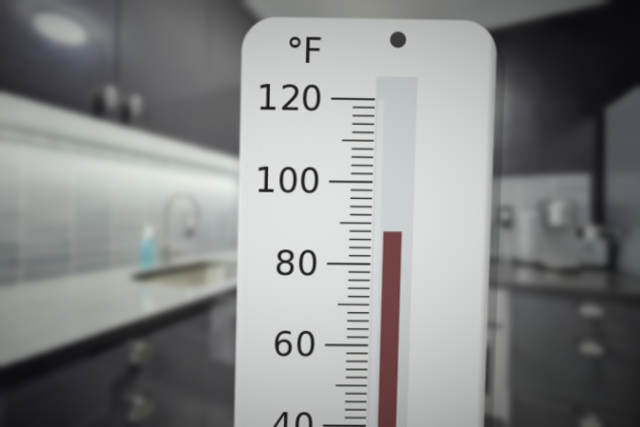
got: 88 °F
